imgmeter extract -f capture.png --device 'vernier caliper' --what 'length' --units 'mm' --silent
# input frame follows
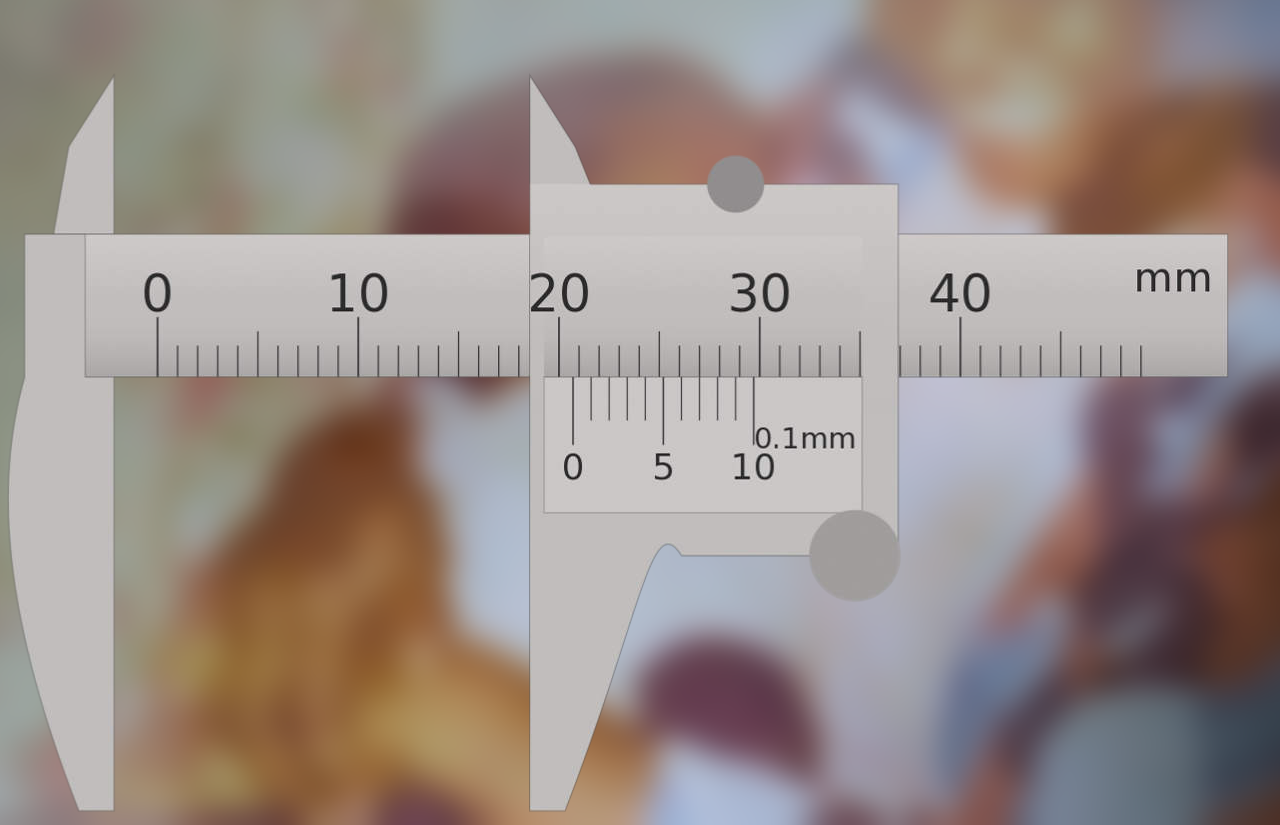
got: 20.7 mm
